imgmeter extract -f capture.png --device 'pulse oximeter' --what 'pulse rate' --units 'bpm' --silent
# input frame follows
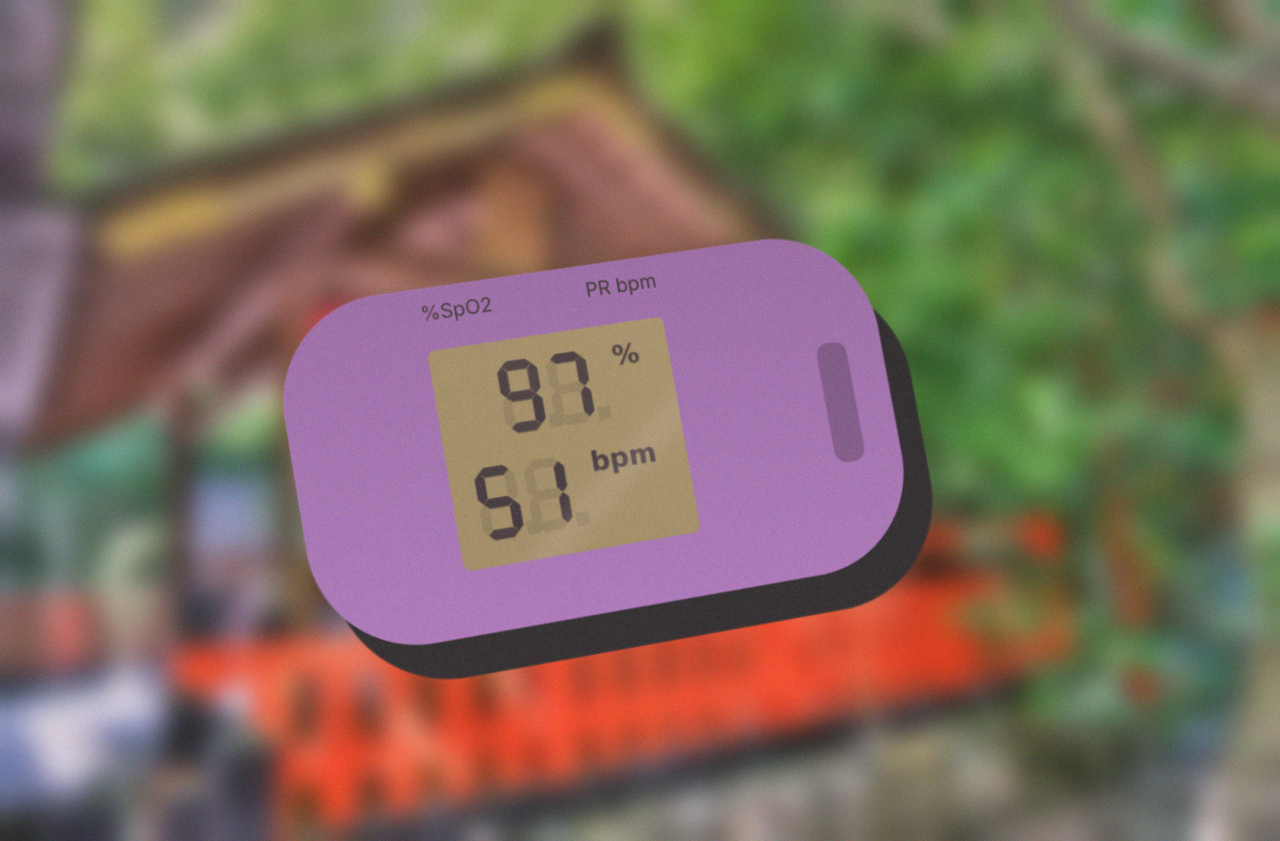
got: 51 bpm
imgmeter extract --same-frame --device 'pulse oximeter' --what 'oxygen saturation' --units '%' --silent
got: 97 %
